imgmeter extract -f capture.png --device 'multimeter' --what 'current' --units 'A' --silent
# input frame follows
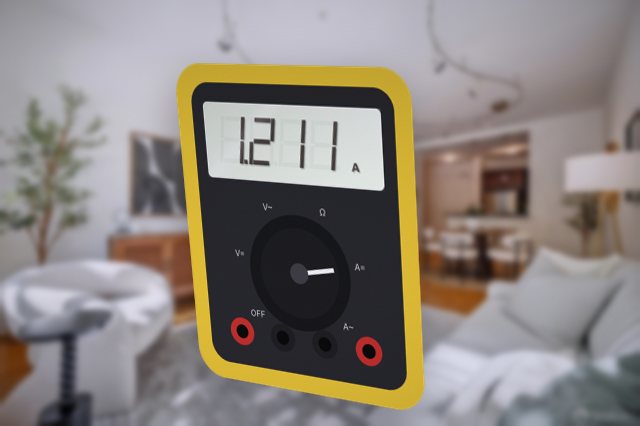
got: 1.211 A
